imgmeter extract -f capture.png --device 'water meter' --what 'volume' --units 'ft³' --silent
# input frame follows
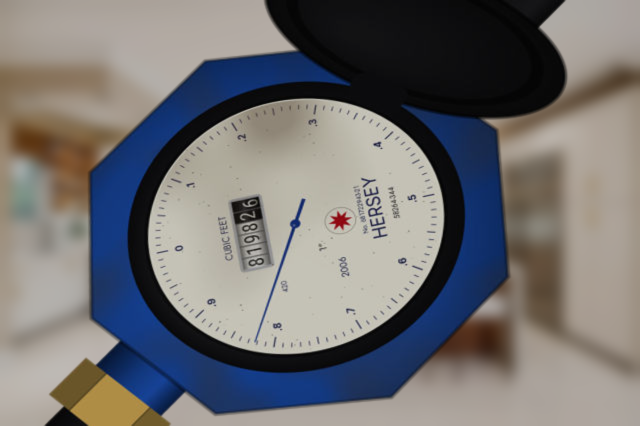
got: 819825.82 ft³
